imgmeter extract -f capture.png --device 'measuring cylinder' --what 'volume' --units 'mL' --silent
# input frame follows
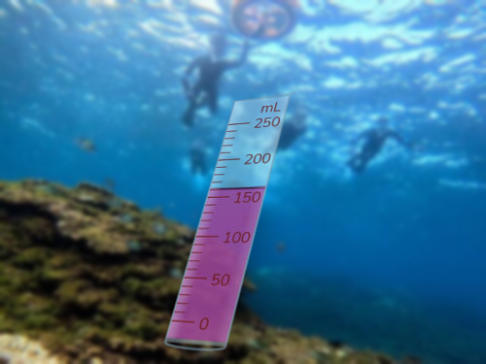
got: 160 mL
